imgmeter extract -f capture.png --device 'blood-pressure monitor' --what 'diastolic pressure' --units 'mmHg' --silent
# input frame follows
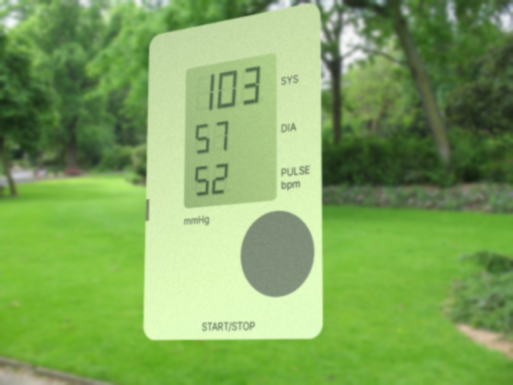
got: 57 mmHg
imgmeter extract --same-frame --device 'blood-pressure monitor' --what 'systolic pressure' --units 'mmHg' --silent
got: 103 mmHg
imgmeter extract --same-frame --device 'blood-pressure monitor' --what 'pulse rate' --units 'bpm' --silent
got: 52 bpm
